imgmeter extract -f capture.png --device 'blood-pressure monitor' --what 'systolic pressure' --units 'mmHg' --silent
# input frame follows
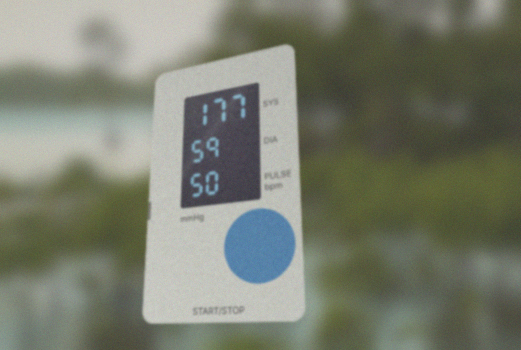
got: 177 mmHg
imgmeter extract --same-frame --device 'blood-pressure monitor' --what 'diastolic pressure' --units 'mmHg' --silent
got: 59 mmHg
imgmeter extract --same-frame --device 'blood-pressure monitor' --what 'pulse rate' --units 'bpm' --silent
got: 50 bpm
